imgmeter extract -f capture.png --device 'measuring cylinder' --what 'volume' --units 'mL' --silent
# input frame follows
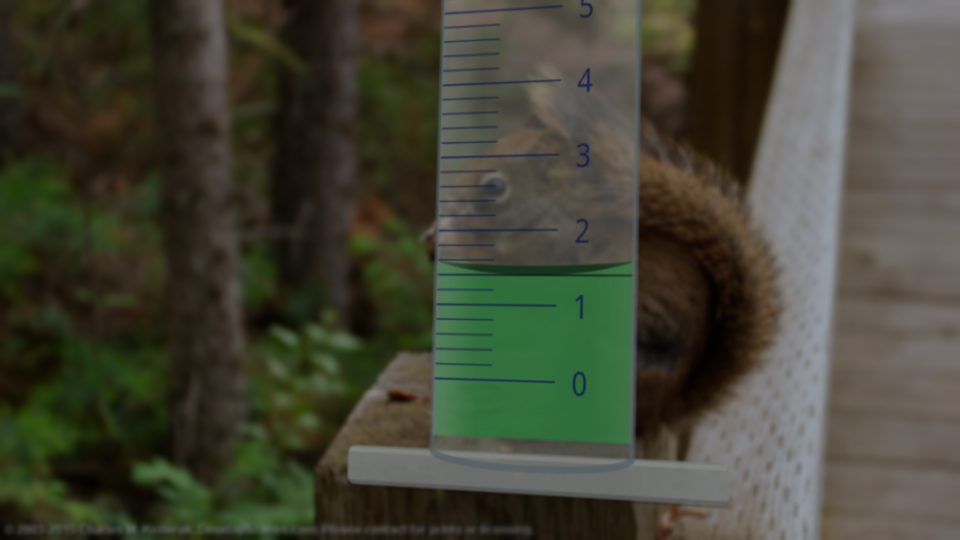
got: 1.4 mL
